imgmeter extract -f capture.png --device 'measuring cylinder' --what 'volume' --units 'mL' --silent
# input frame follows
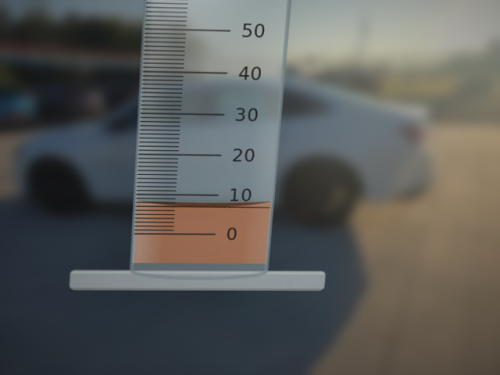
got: 7 mL
